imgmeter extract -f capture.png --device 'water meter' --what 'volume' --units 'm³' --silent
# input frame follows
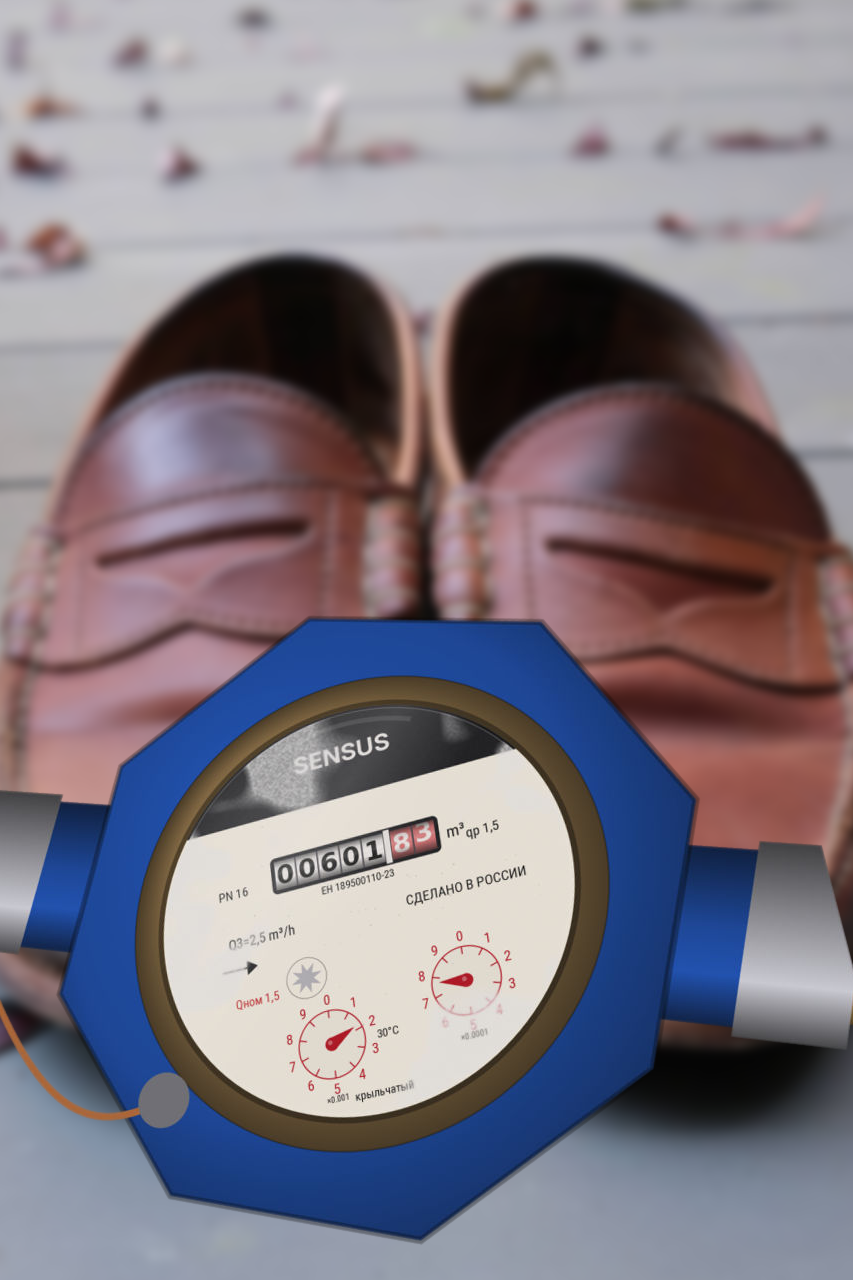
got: 601.8317 m³
